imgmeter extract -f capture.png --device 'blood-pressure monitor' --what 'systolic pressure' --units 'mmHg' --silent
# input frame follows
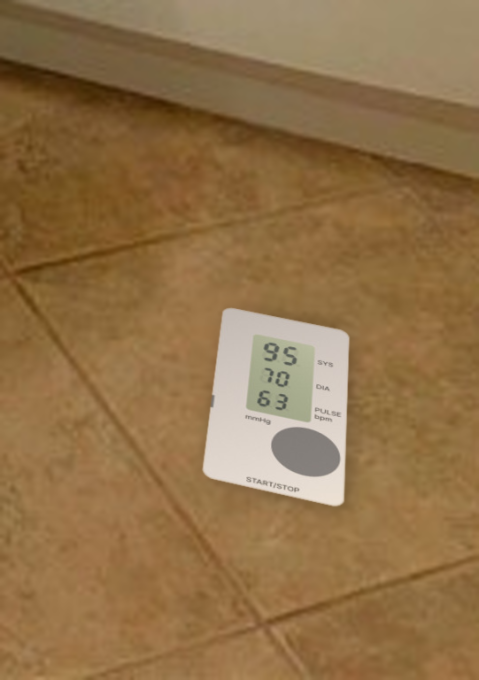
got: 95 mmHg
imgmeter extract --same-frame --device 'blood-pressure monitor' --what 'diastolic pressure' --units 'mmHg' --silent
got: 70 mmHg
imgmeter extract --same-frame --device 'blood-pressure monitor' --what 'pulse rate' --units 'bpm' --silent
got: 63 bpm
